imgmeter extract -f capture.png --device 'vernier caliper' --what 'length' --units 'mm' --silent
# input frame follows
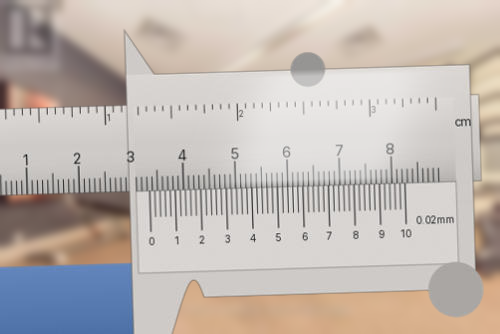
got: 33.5 mm
